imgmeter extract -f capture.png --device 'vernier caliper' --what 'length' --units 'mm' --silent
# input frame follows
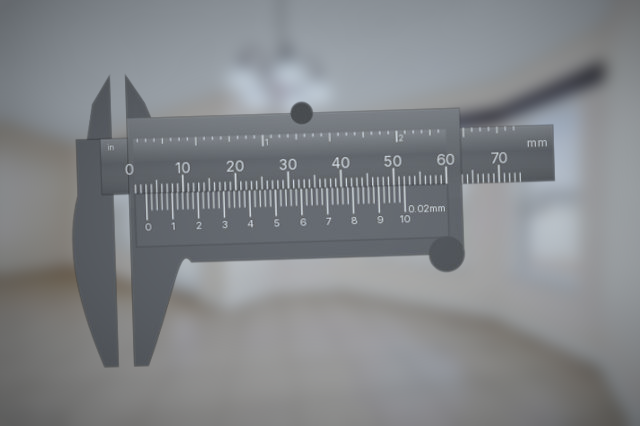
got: 3.0 mm
